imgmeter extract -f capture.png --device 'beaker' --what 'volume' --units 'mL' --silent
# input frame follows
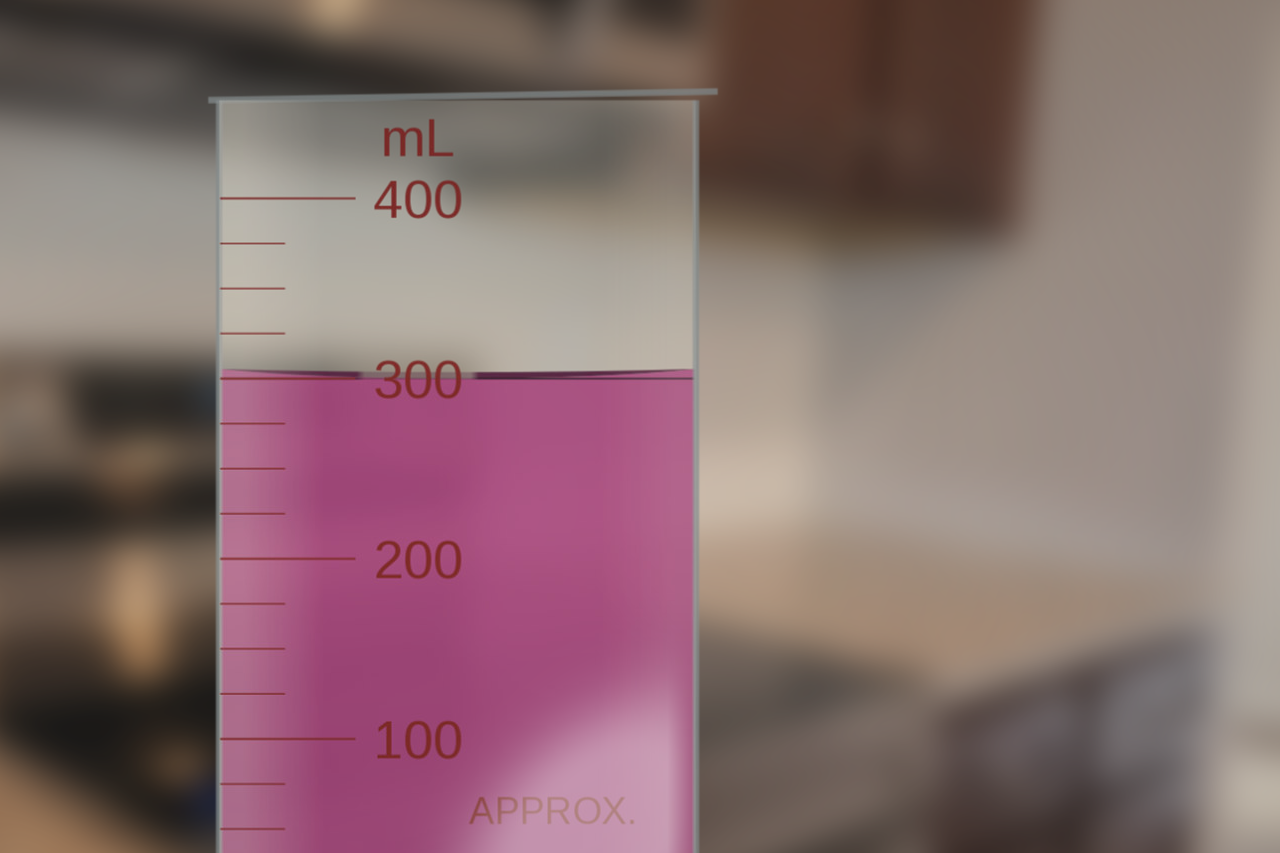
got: 300 mL
